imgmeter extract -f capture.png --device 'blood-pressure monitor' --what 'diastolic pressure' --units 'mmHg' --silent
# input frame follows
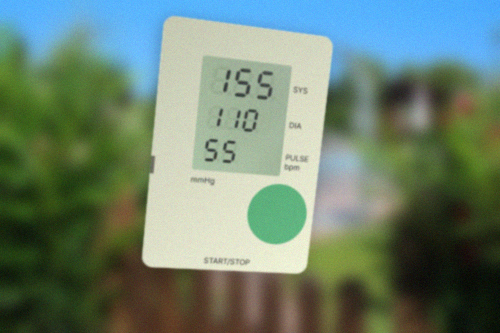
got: 110 mmHg
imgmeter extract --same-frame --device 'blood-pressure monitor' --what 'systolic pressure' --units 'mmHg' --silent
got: 155 mmHg
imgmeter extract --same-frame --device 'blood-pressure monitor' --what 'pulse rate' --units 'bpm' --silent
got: 55 bpm
